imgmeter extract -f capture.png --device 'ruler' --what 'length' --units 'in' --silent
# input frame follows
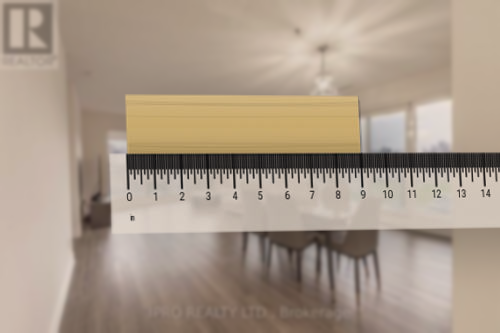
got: 9 in
